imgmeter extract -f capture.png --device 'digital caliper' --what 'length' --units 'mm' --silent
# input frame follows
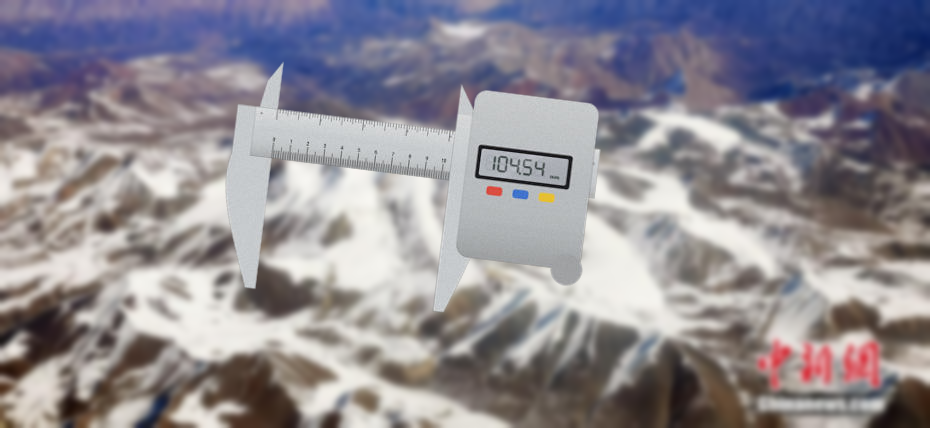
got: 104.54 mm
